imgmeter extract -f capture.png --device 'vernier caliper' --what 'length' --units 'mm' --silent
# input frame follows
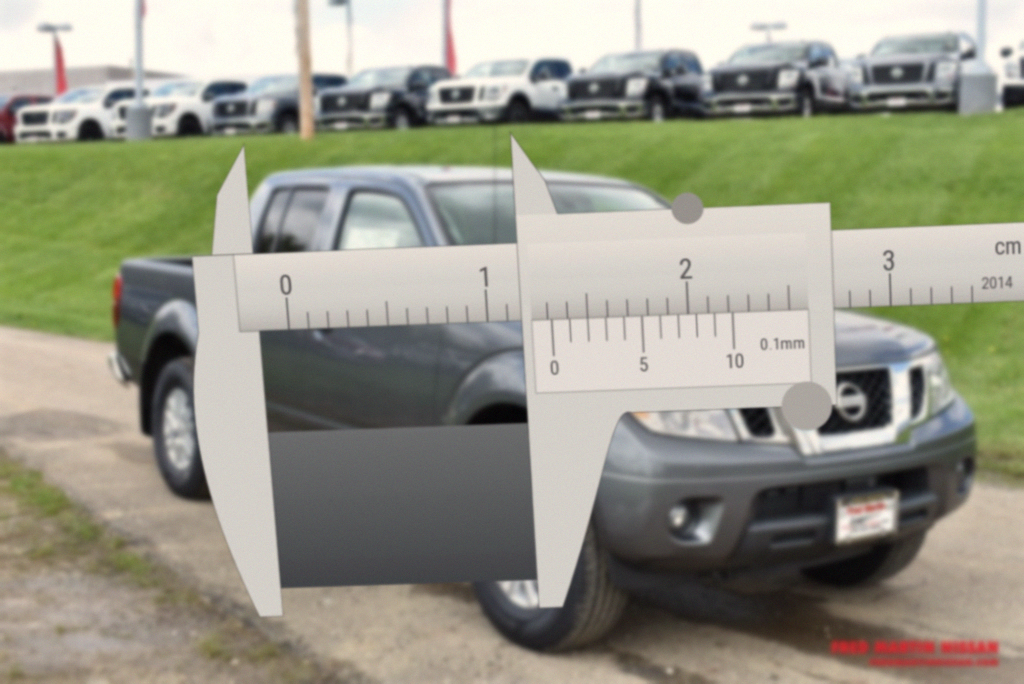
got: 13.2 mm
